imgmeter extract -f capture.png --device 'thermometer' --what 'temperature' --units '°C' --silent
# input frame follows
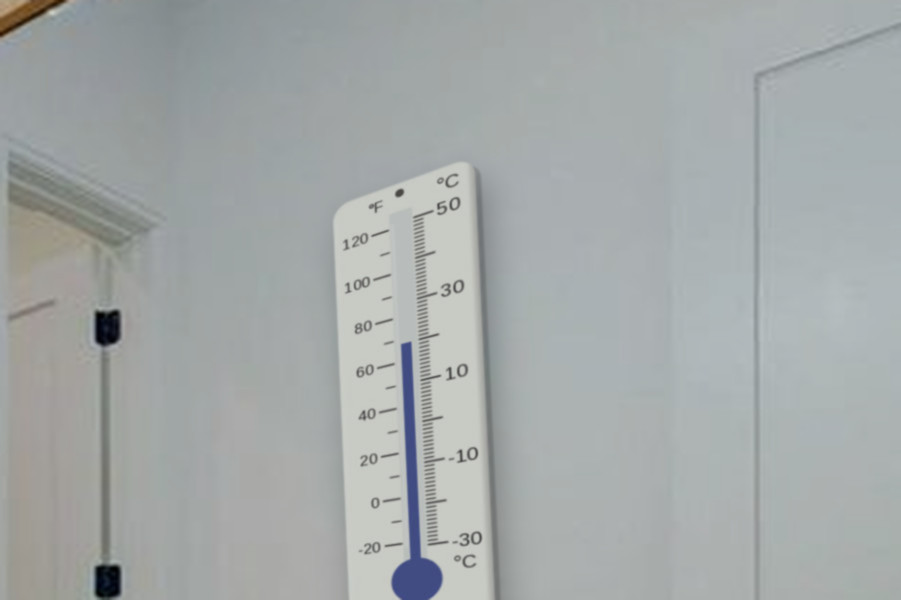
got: 20 °C
